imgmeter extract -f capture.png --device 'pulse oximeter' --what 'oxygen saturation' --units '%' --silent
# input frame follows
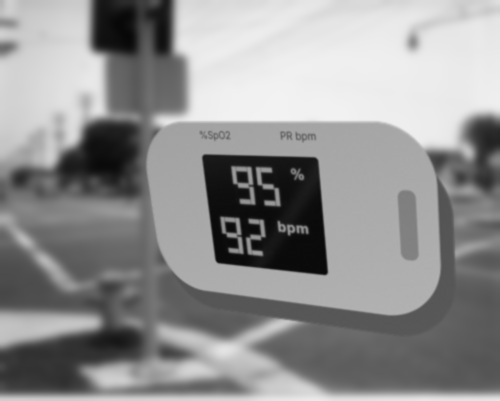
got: 95 %
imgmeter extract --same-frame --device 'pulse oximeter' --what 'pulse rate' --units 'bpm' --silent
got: 92 bpm
